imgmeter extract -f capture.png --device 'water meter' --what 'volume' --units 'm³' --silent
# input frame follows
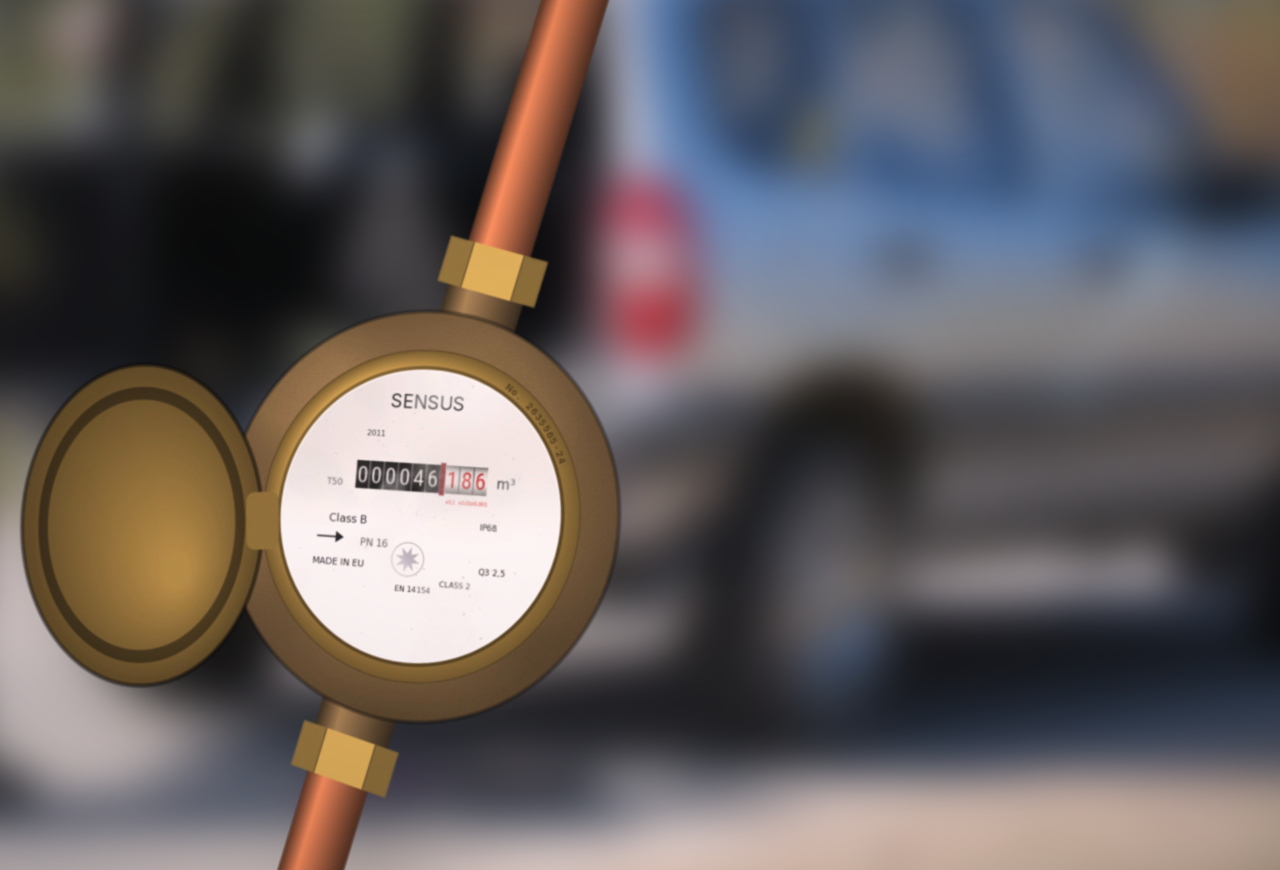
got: 46.186 m³
